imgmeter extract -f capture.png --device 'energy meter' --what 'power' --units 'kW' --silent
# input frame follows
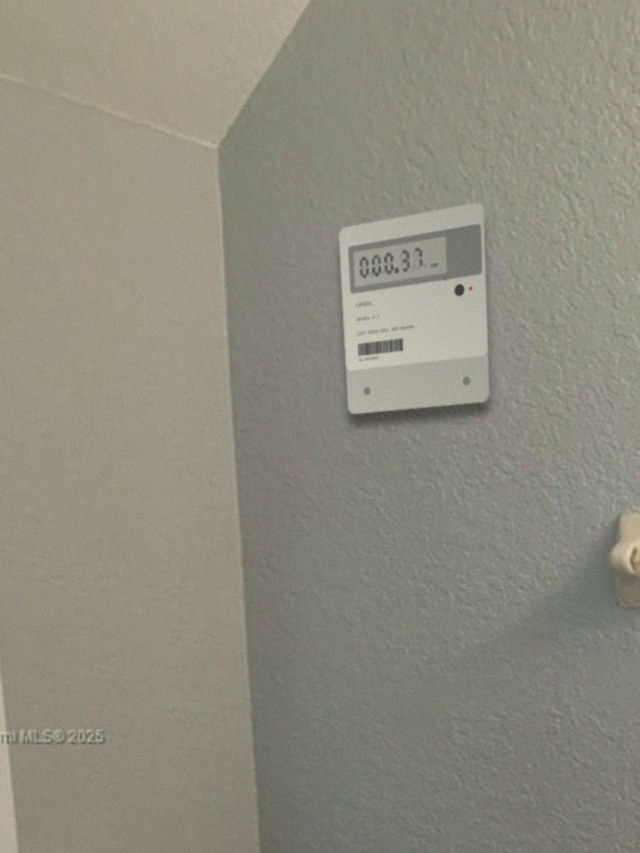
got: 0.37 kW
